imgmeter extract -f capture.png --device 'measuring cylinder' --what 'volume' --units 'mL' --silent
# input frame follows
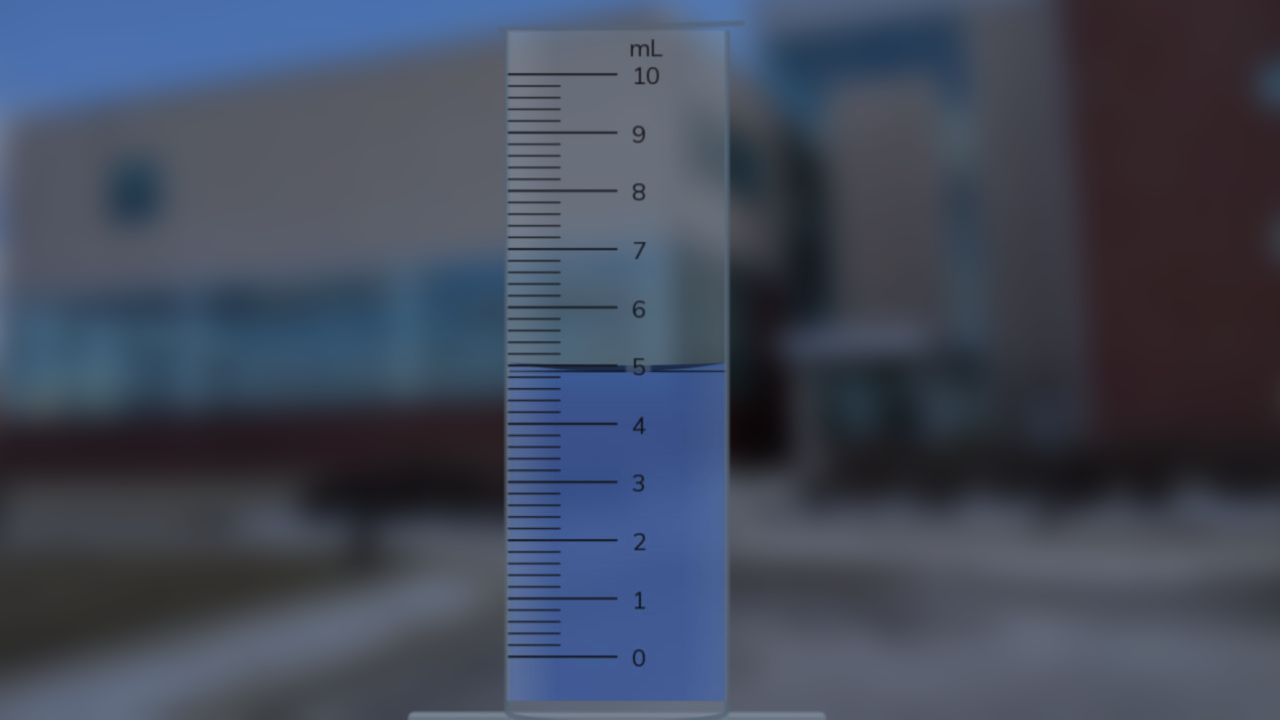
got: 4.9 mL
